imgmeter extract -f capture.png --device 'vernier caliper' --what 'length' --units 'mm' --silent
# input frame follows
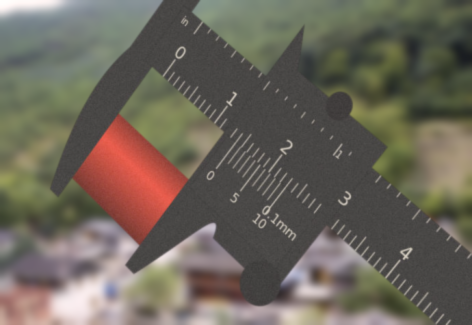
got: 14.0 mm
